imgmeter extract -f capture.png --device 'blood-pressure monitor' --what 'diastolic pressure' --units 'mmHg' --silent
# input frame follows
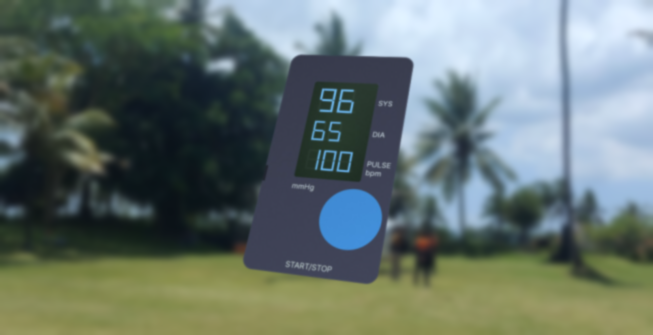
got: 65 mmHg
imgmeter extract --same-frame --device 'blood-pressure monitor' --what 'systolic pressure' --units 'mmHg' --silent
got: 96 mmHg
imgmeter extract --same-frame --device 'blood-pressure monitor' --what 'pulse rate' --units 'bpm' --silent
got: 100 bpm
